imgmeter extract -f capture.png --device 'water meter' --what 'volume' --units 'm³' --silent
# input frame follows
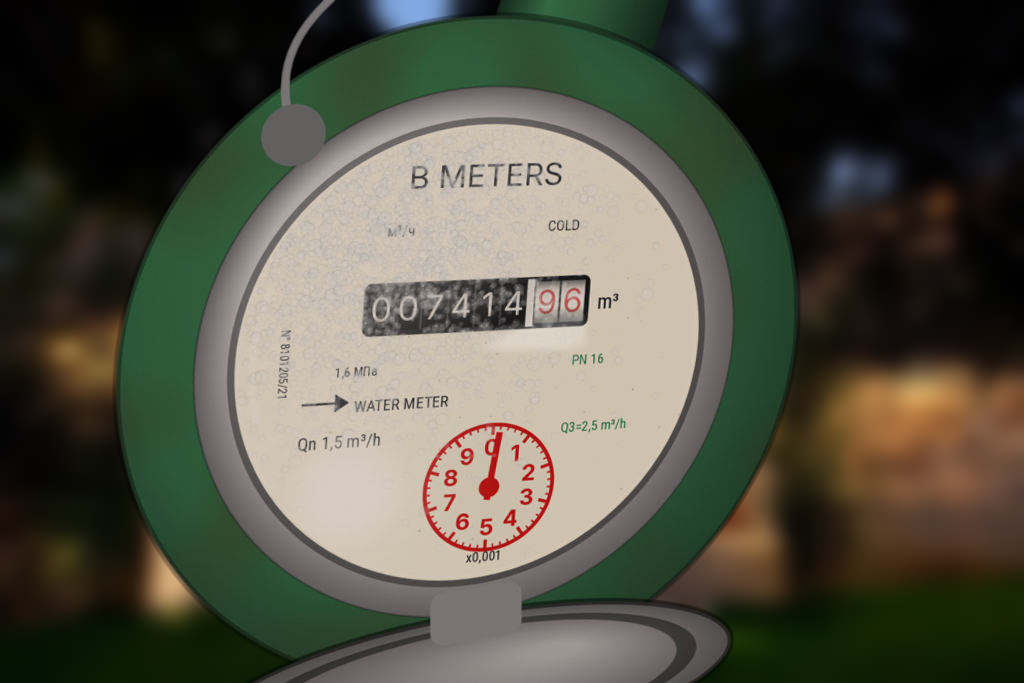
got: 7414.960 m³
